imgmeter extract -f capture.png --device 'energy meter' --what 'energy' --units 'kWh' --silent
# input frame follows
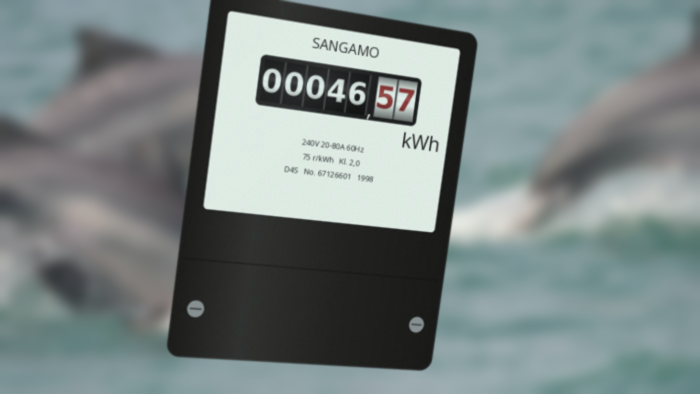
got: 46.57 kWh
